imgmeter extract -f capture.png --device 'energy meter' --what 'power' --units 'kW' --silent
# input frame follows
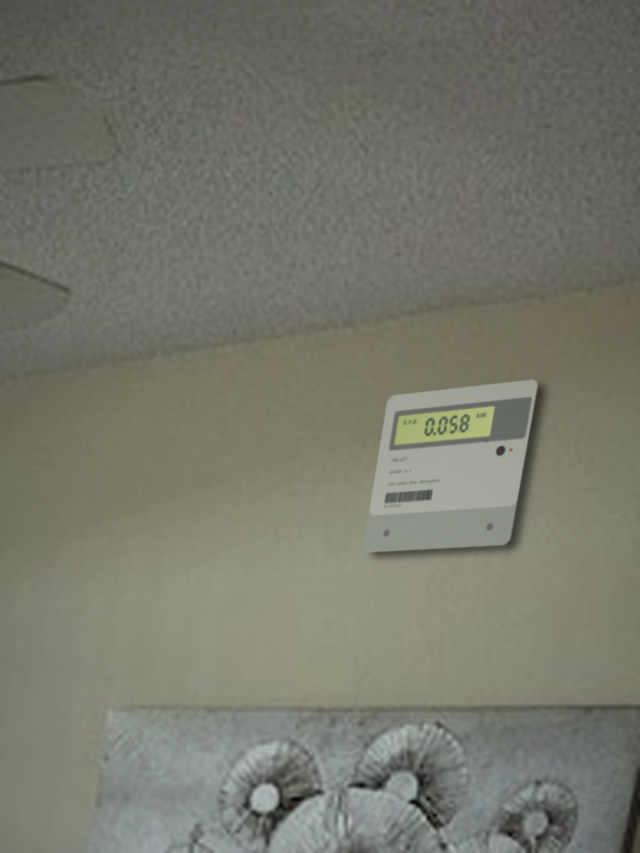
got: 0.058 kW
